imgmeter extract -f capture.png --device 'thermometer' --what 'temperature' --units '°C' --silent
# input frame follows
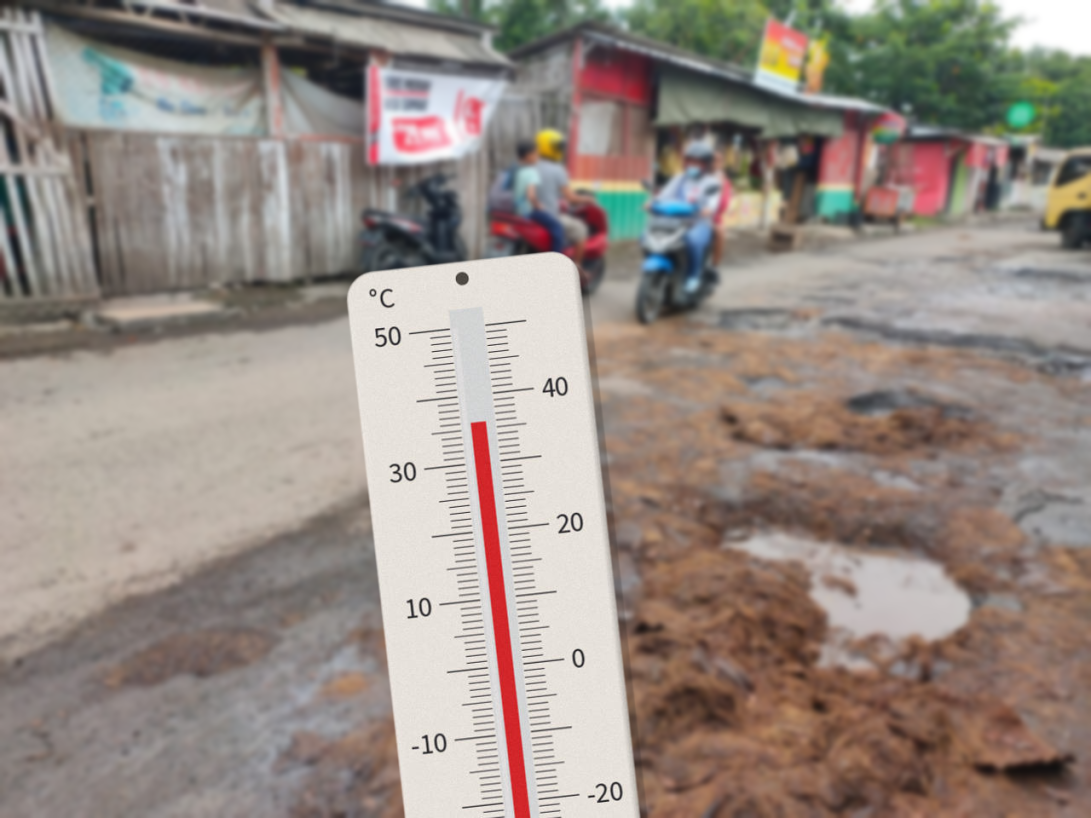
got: 36 °C
